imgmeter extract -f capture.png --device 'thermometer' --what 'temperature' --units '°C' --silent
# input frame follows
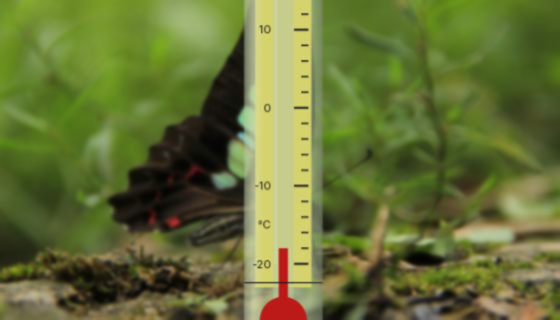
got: -18 °C
